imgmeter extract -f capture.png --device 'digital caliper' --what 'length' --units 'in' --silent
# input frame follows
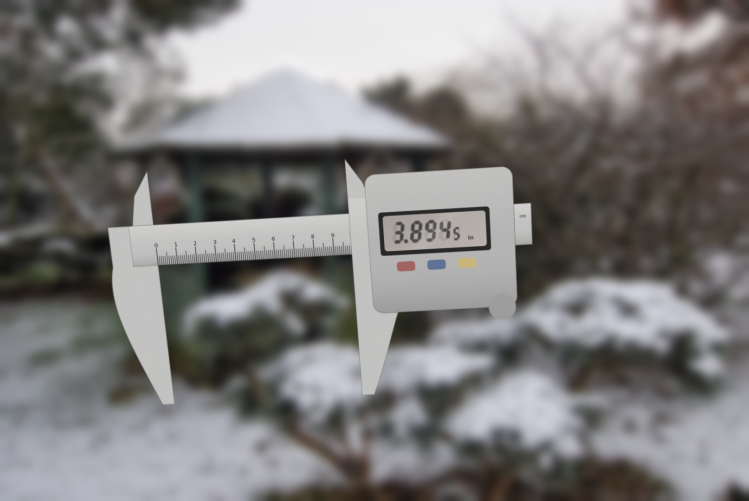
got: 3.8945 in
